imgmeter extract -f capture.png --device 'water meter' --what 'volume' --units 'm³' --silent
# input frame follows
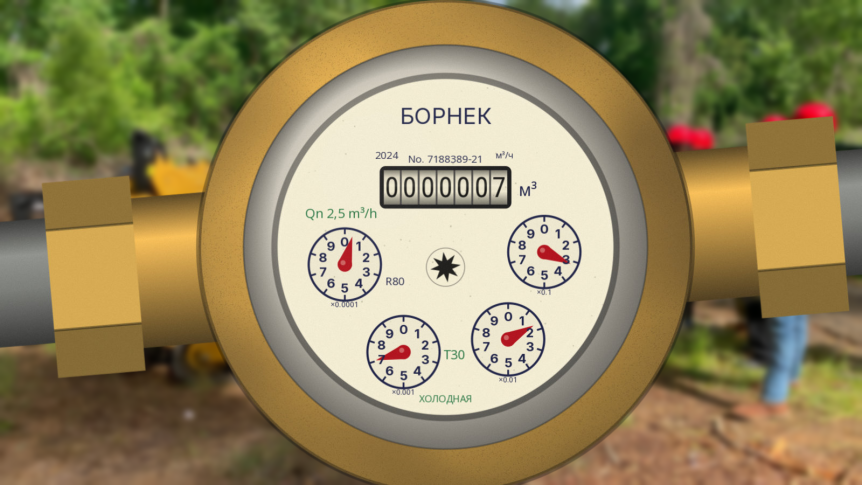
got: 7.3170 m³
